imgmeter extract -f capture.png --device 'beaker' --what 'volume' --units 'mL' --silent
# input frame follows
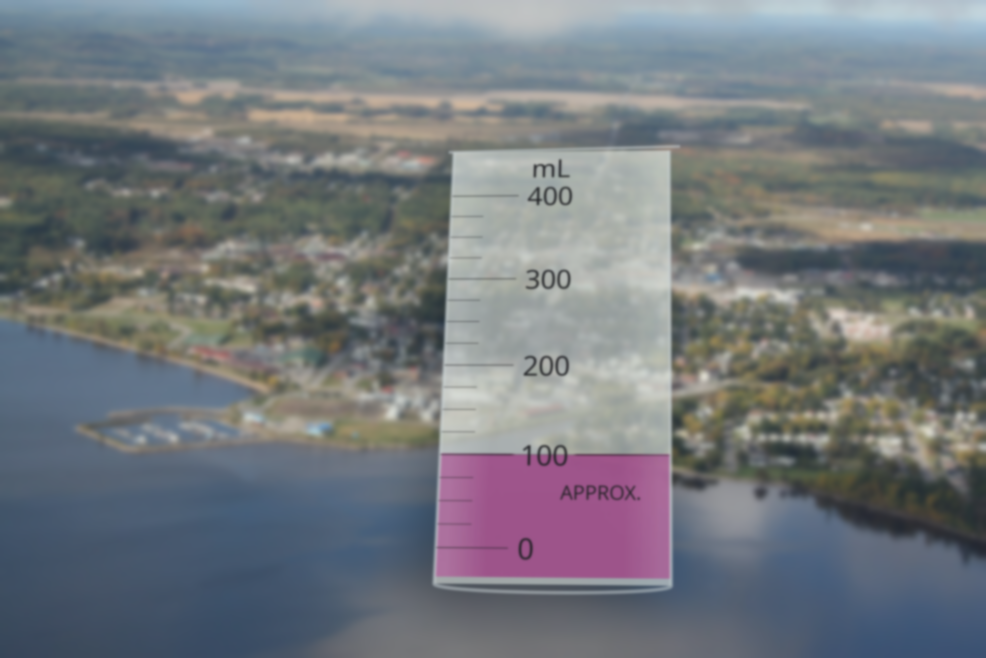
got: 100 mL
